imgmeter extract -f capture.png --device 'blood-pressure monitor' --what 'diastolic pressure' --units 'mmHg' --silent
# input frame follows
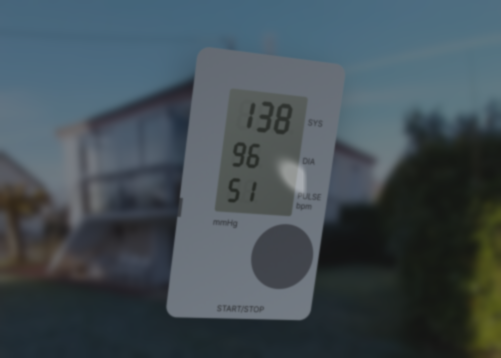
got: 96 mmHg
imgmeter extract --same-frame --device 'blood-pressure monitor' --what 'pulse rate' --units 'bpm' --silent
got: 51 bpm
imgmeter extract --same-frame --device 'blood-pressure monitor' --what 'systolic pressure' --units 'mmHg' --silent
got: 138 mmHg
